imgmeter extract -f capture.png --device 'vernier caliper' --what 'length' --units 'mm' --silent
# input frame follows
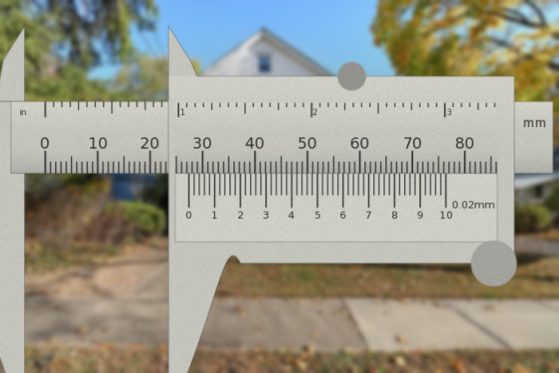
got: 27.4 mm
